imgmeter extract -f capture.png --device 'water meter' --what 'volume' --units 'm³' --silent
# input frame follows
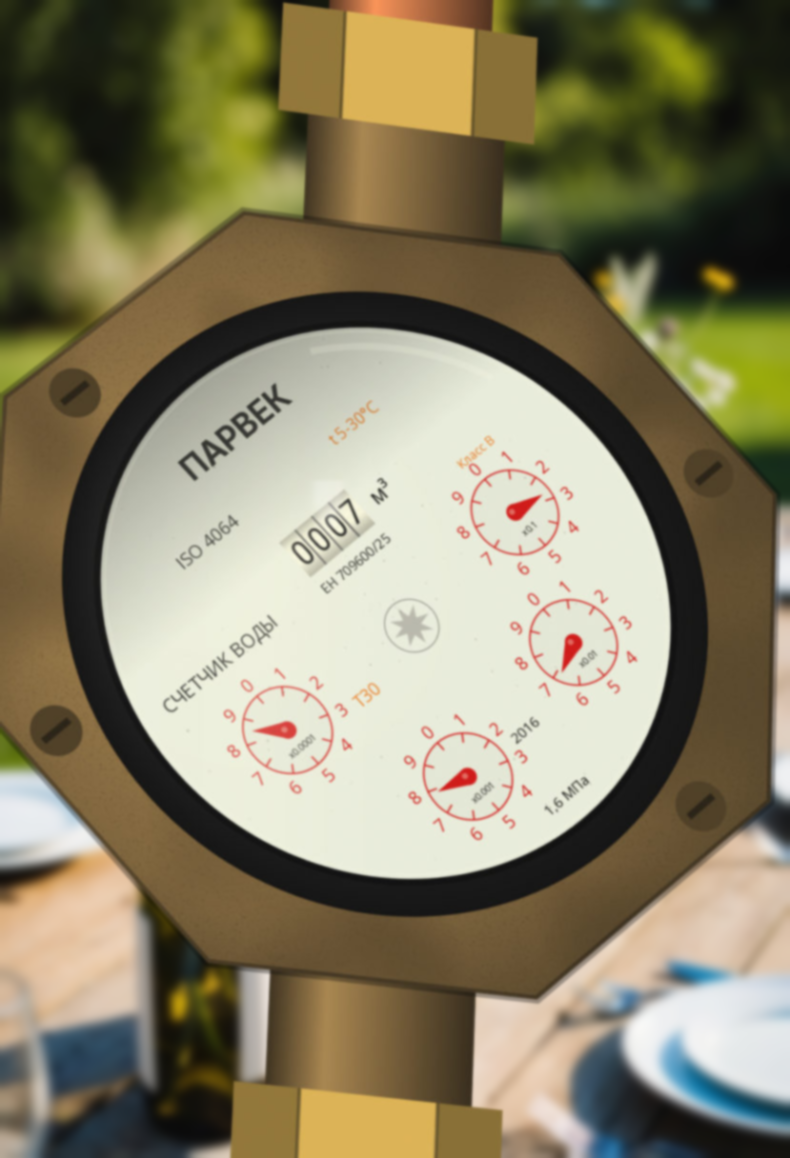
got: 7.2678 m³
